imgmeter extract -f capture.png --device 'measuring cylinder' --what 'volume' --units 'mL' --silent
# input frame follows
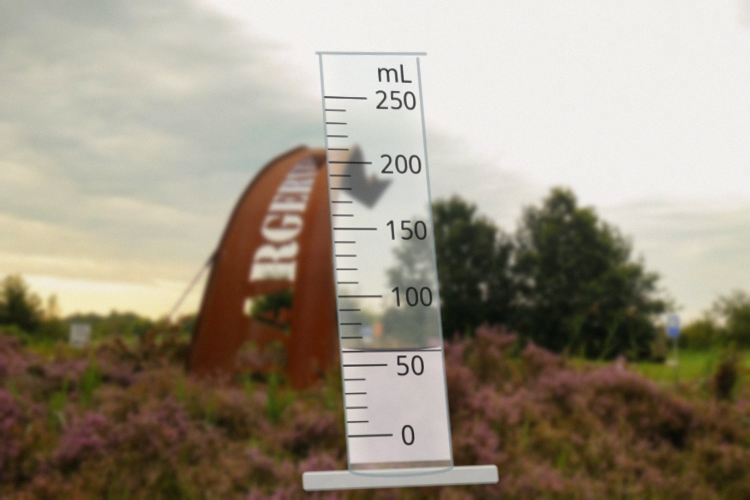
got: 60 mL
